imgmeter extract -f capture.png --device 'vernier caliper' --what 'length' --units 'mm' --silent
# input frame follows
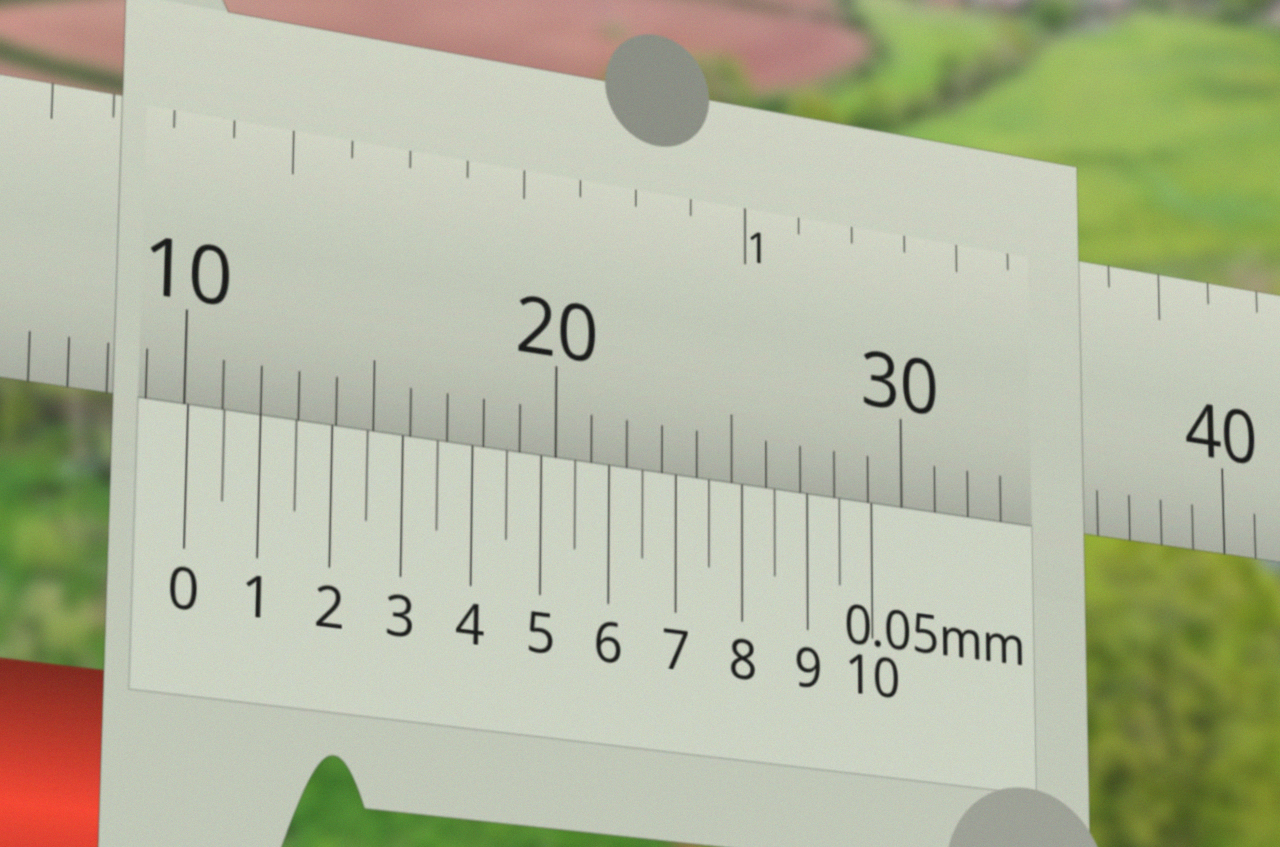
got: 10.10 mm
